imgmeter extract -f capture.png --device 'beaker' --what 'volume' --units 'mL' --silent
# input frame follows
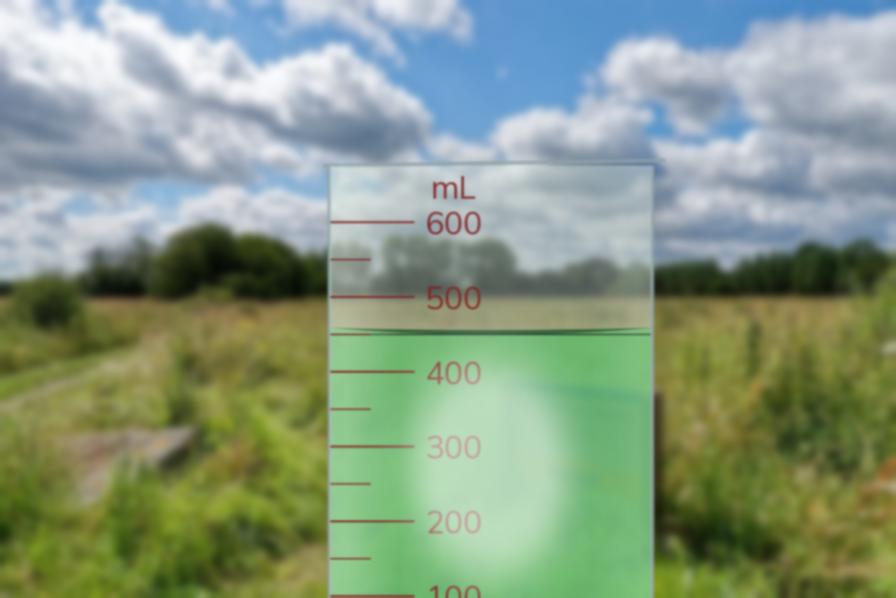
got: 450 mL
